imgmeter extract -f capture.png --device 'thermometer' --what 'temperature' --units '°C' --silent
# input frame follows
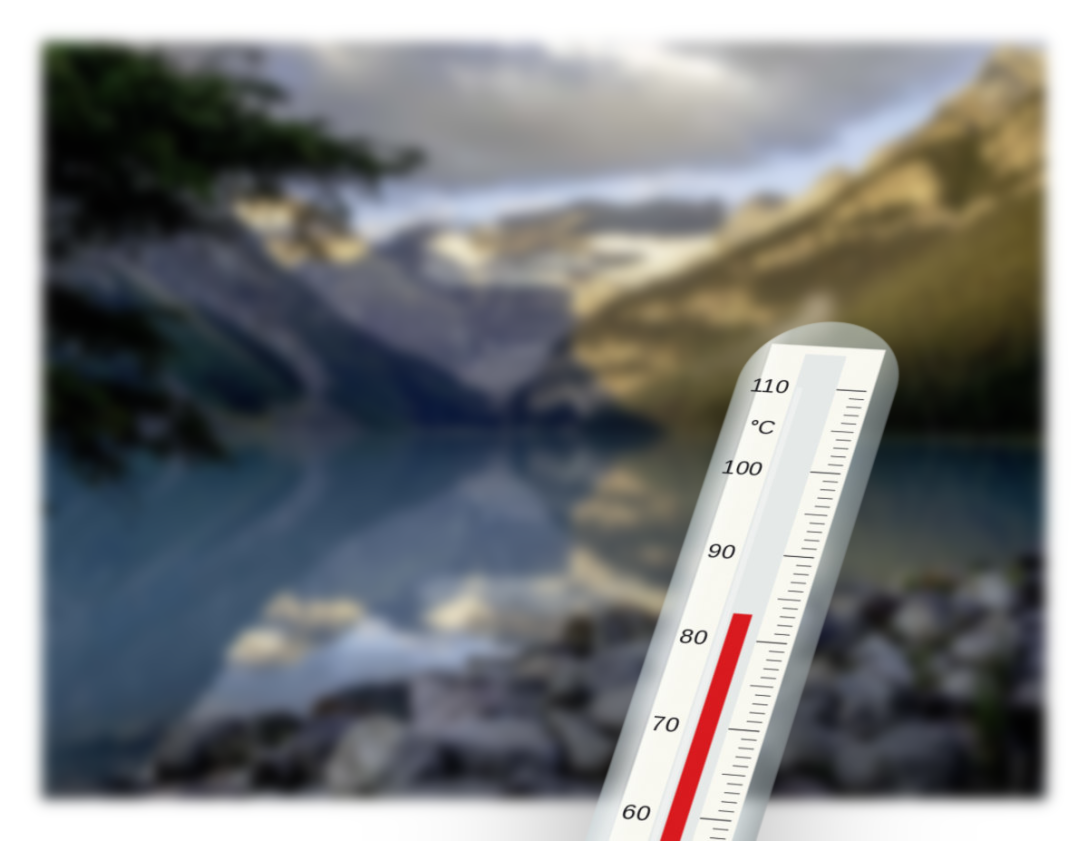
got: 83 °C
